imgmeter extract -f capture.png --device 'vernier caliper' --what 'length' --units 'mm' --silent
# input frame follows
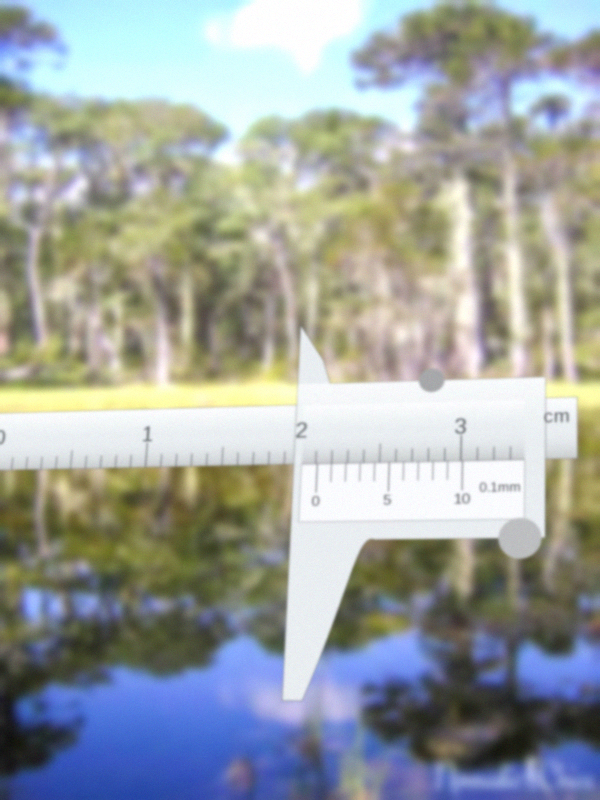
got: 21.1 mm
